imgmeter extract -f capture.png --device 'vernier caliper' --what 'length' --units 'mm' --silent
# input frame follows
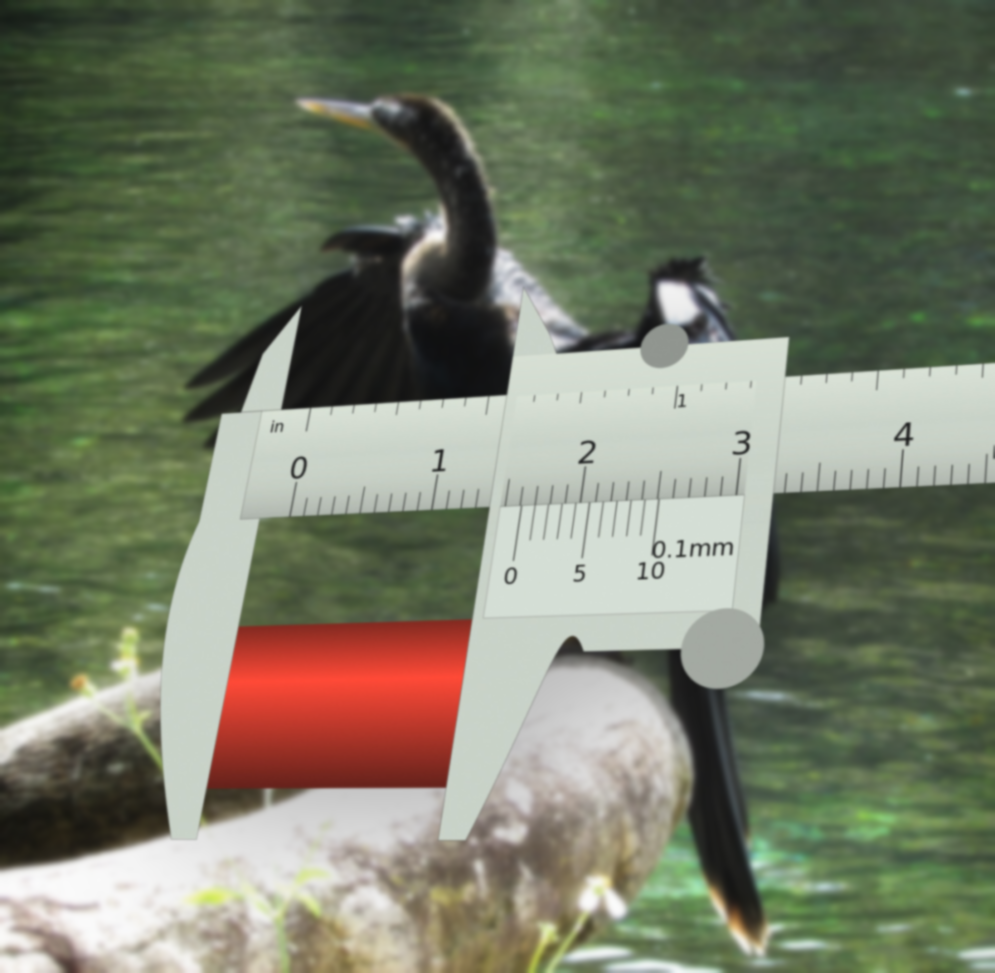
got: 16.1 mm
